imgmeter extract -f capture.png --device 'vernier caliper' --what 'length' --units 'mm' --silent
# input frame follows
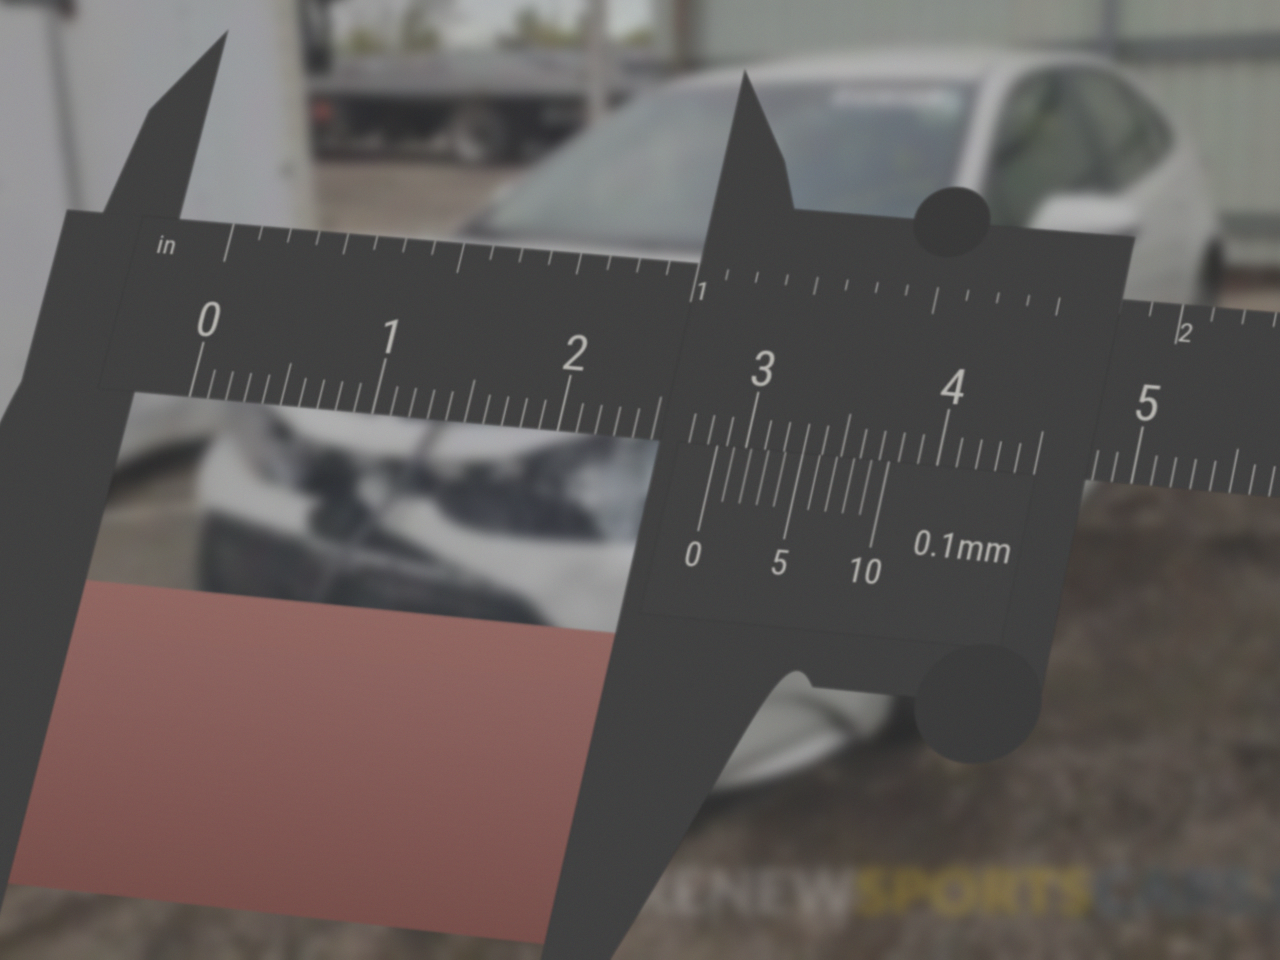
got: 28.5 mm
